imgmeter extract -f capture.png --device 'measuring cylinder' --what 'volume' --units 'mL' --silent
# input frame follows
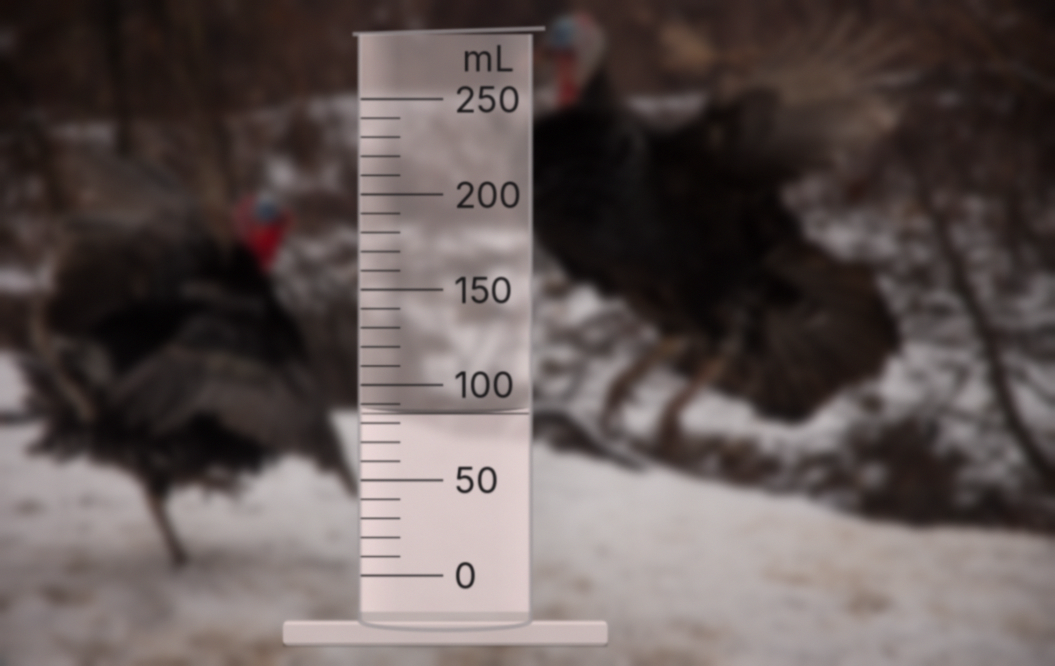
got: 85 mL
